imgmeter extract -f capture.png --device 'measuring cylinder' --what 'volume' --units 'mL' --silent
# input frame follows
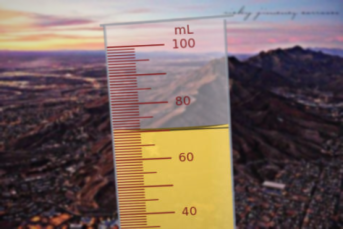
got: 70 mL
